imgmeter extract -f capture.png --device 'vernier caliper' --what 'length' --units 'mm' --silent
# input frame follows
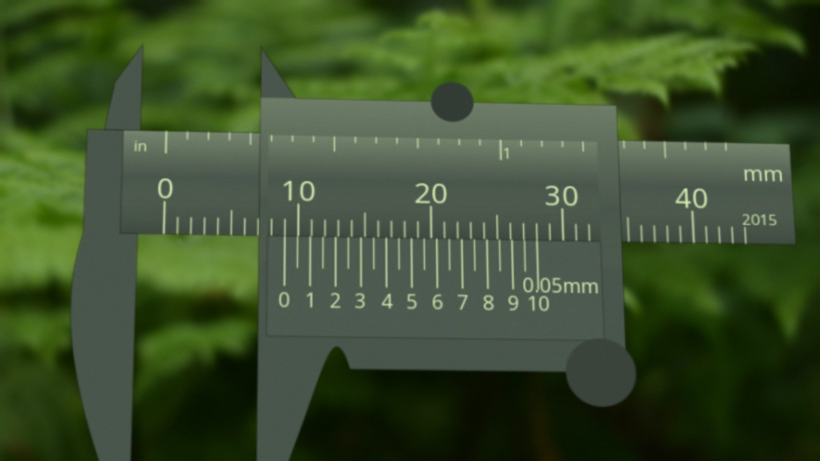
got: 9.0 mm
